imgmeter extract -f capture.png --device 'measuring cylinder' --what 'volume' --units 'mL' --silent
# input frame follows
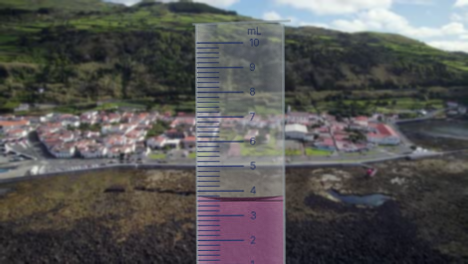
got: 3.6 mL
